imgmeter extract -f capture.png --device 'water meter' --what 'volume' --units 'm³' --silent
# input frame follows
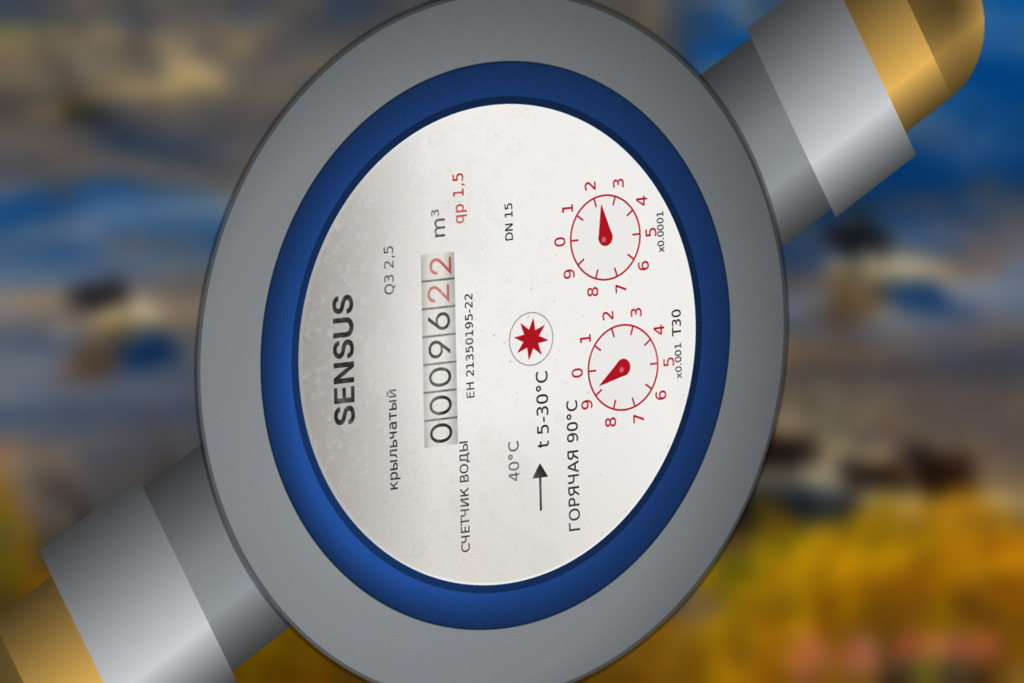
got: 96.2192 m³
